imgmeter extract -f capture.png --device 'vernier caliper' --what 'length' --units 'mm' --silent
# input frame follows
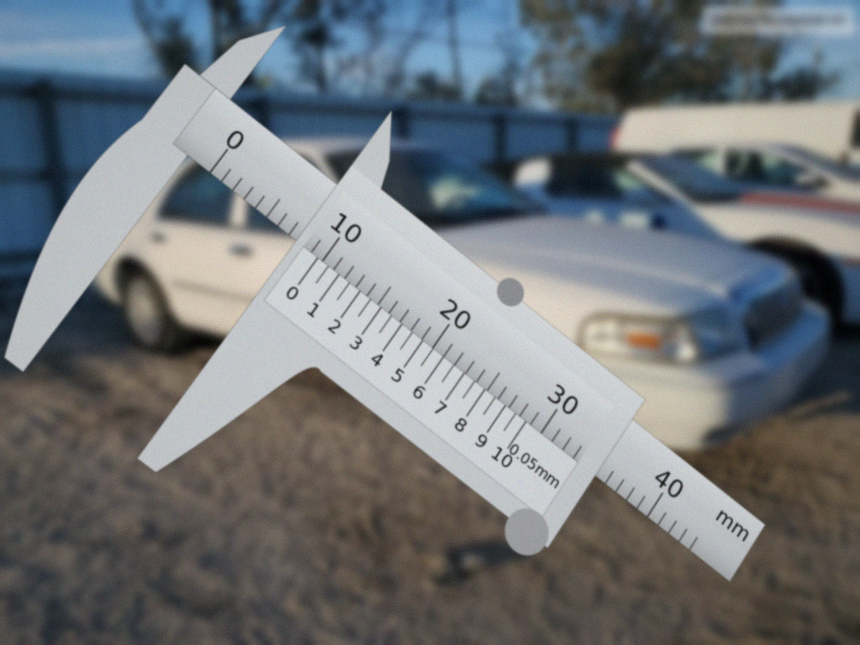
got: 9.6 mm
